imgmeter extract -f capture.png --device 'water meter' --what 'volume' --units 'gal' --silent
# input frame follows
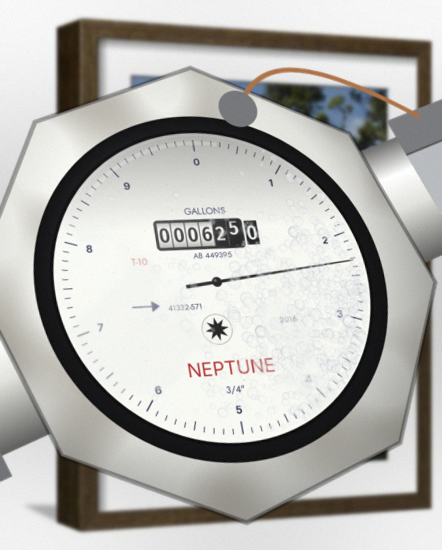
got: 6252.3 gal
